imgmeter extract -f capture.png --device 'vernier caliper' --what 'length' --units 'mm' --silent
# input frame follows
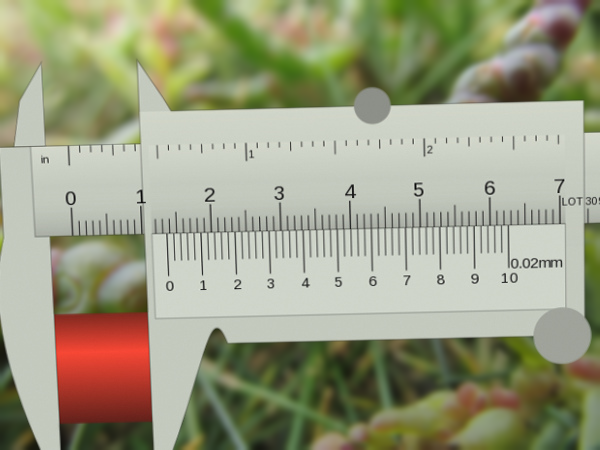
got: 13.6 mm
